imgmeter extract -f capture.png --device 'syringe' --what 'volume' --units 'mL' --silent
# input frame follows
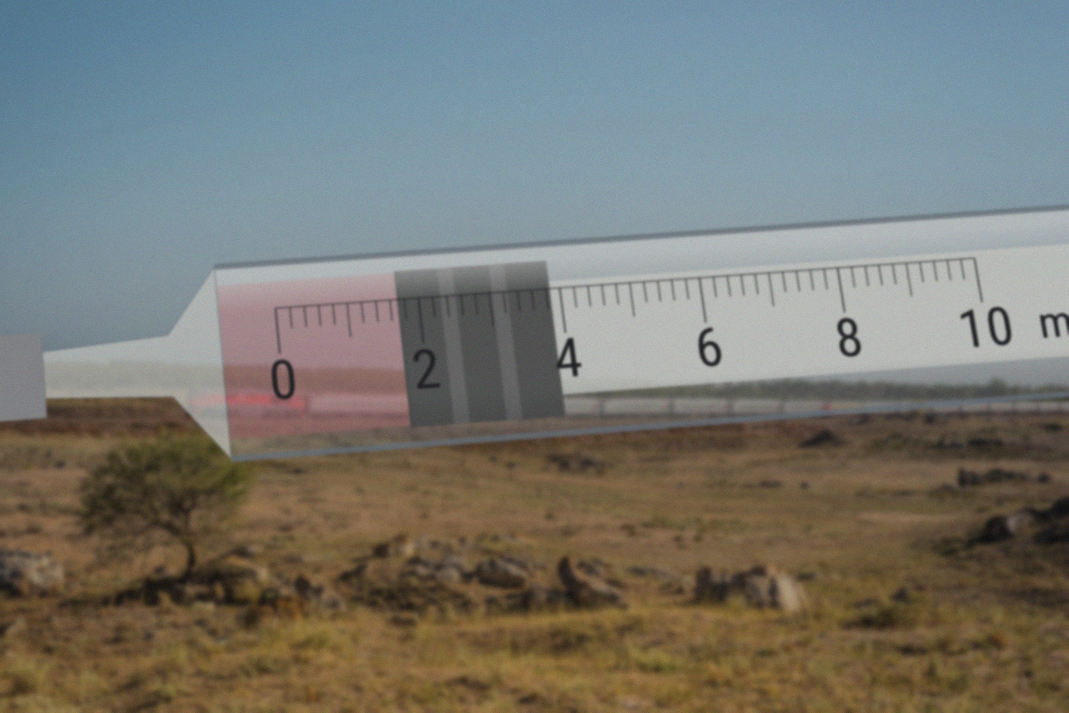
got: 1.7 mL
